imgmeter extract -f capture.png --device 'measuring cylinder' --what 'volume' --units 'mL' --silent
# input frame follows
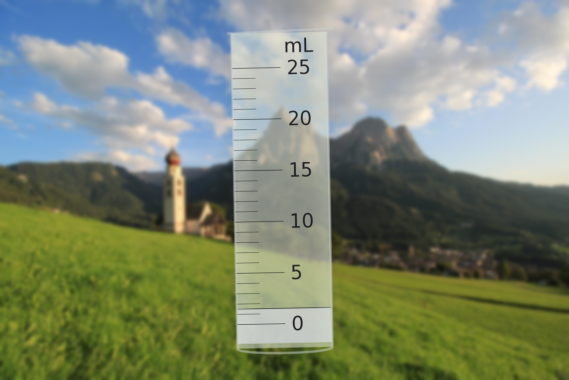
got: 1.5 mL
